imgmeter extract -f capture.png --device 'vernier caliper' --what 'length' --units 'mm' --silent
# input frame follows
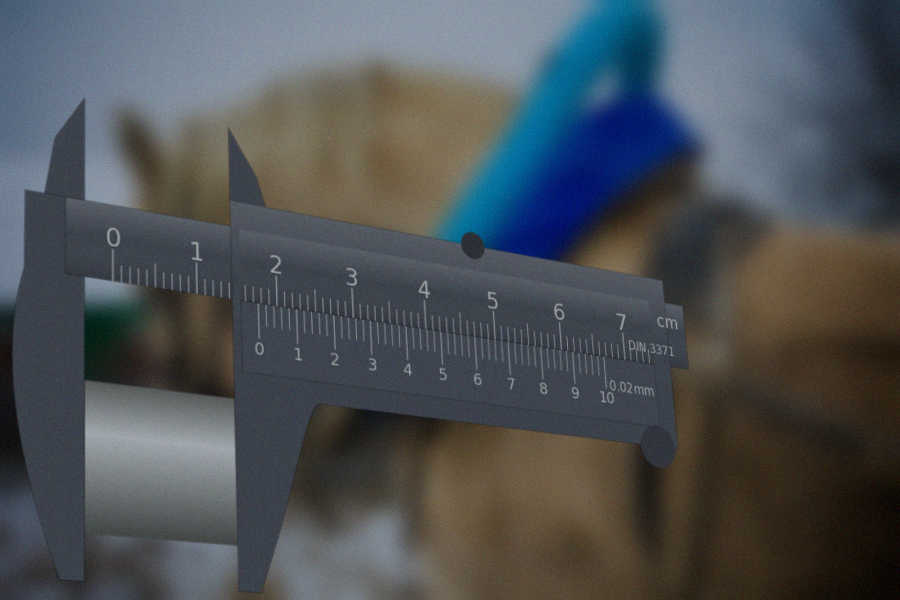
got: 17.6 mm
